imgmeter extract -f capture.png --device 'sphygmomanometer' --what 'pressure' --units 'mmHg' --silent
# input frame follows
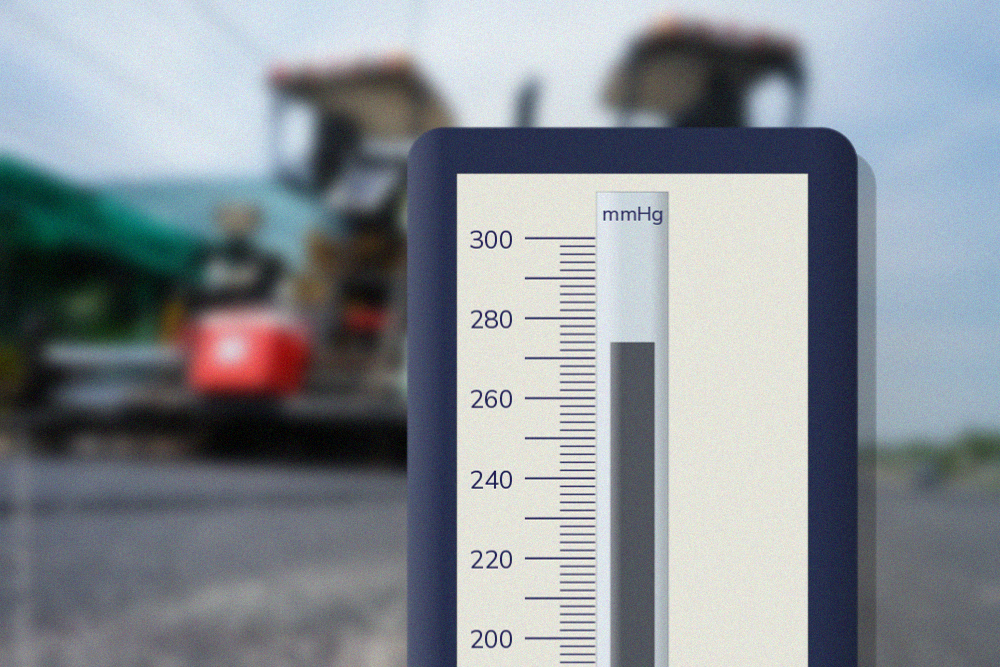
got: 274 mmHg
